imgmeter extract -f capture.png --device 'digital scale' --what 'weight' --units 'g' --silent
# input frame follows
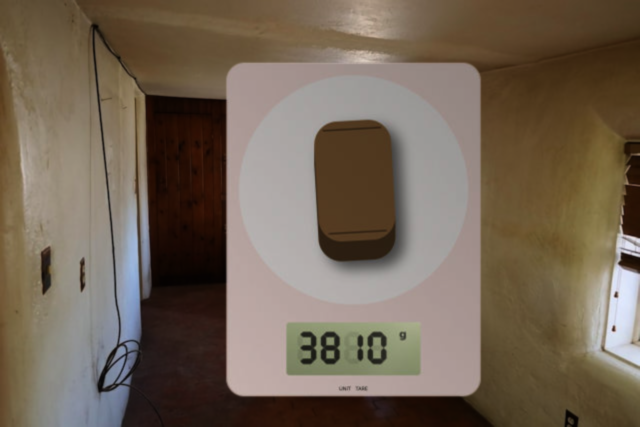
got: 3810 g
